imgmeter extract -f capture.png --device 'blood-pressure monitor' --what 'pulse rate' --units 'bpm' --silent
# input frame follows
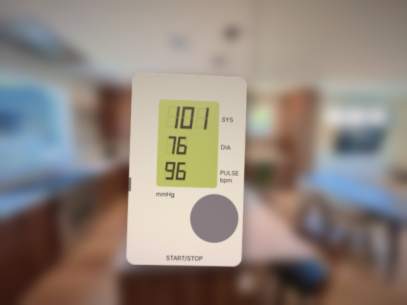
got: 96 bpm
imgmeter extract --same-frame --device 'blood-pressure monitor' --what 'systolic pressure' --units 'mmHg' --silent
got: 101 mmHg
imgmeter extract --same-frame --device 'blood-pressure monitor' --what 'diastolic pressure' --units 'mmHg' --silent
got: 76 mmHg
